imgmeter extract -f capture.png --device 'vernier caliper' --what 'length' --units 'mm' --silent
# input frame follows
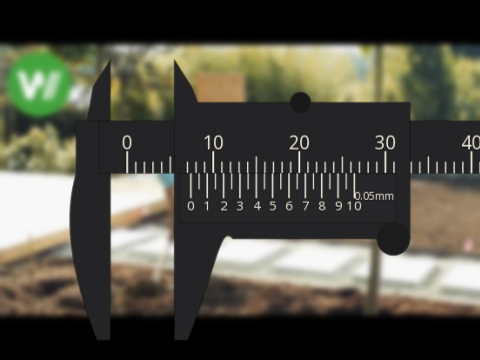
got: 7.4 mm
